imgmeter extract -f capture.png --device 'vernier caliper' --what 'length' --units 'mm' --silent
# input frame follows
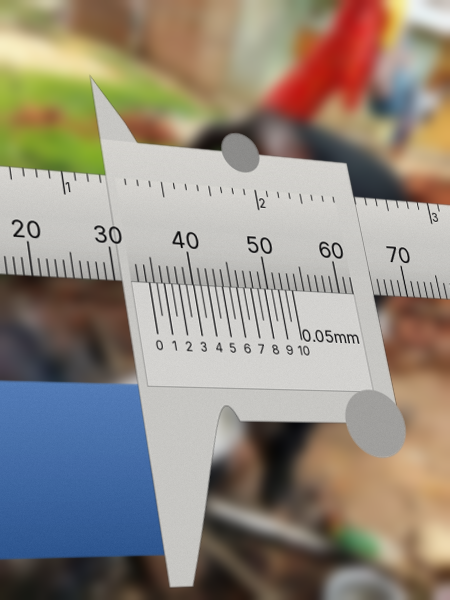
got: 34.4 mm
